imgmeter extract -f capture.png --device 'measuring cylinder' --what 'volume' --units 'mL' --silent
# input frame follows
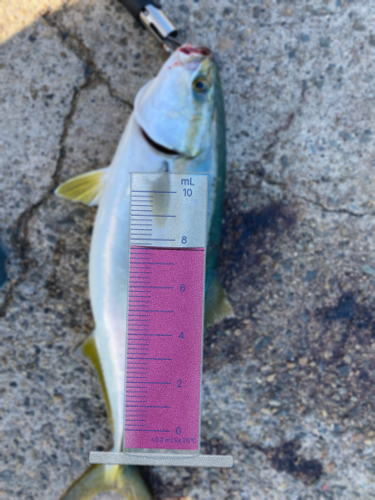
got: 7.6 mL
